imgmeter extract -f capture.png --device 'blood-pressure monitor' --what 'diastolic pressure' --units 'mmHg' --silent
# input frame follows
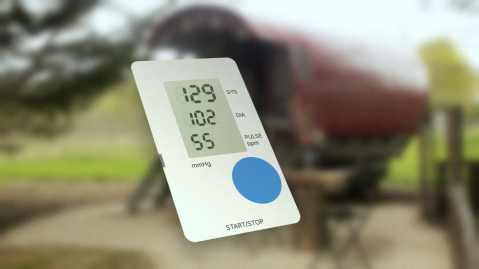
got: 102 mmHg
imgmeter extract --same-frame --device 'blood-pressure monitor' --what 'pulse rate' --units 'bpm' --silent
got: 55 bpm
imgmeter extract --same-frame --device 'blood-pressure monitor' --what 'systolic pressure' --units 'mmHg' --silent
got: 129 mmHg
